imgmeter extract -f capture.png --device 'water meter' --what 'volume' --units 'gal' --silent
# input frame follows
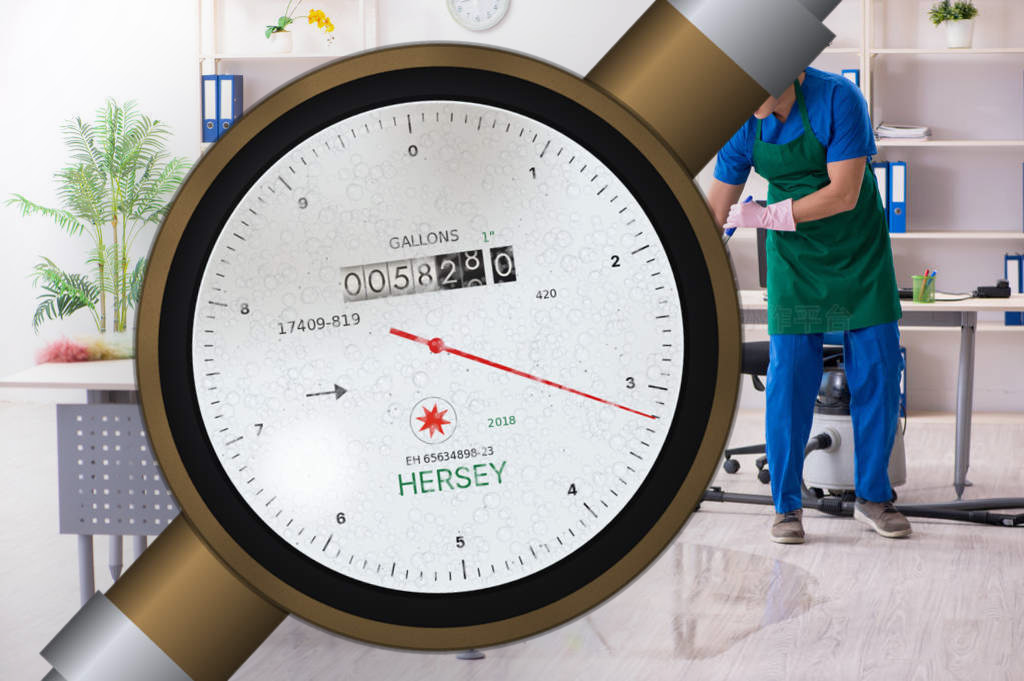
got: 58283.2 gal
